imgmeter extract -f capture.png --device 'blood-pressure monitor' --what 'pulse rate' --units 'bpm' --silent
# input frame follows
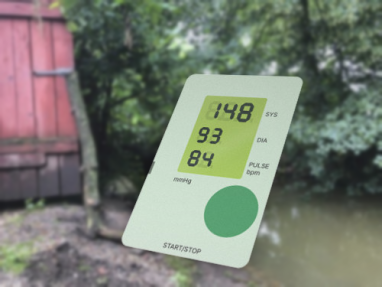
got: 84 bpm
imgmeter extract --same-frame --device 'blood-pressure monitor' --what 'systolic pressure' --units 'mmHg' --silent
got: 148 mmHg
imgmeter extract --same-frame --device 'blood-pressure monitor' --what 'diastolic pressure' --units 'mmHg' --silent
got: 93 mmHg
